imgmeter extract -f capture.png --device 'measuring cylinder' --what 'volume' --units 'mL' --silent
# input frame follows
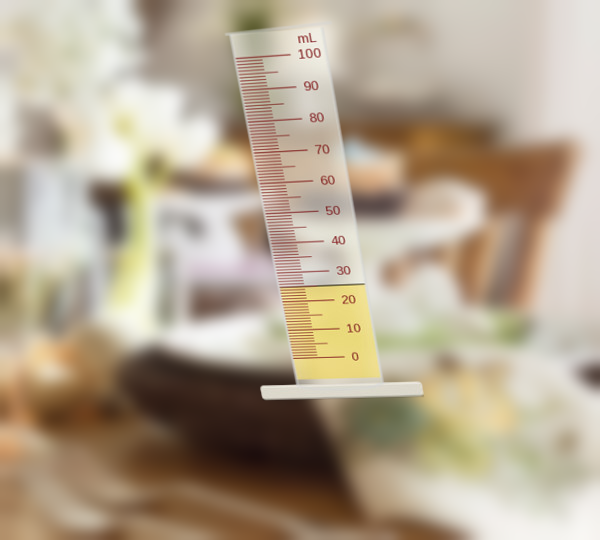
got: 25 mL
